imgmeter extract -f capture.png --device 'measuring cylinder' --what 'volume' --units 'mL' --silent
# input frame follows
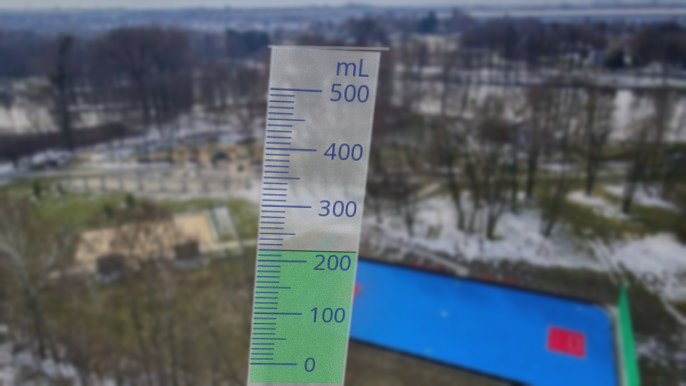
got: 220 mL
